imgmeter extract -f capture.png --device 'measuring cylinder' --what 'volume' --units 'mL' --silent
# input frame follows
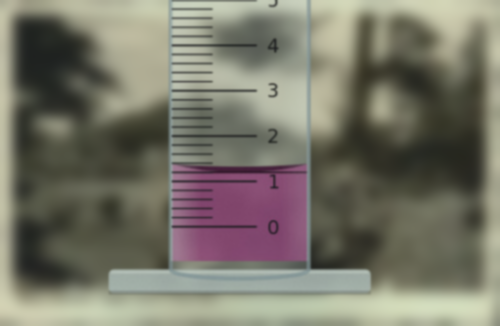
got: 1.2 mL
